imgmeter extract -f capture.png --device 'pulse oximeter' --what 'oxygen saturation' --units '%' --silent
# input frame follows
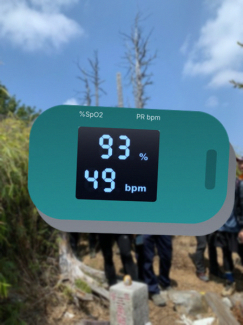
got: 93 %
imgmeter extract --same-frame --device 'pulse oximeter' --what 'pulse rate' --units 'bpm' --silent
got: 49 bpm
